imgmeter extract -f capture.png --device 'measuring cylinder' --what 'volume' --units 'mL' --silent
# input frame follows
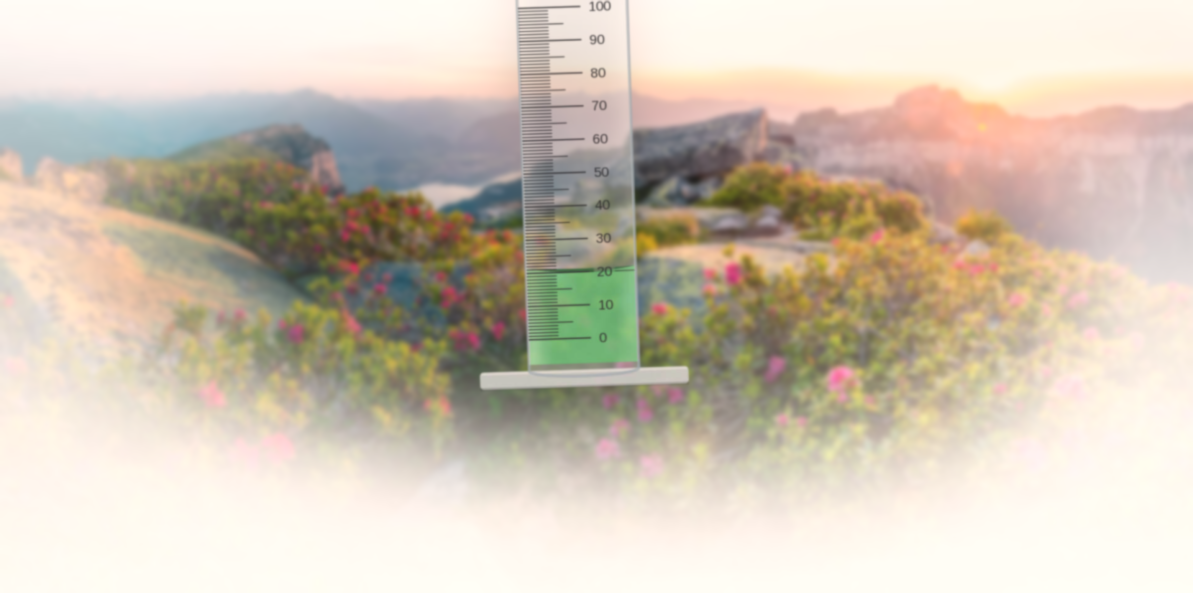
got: 20 mL
